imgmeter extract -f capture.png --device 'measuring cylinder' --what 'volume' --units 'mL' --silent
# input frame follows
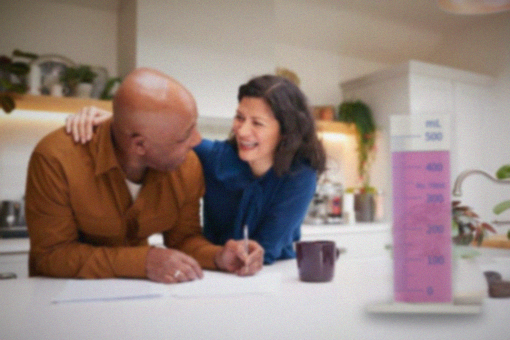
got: 450 mL
